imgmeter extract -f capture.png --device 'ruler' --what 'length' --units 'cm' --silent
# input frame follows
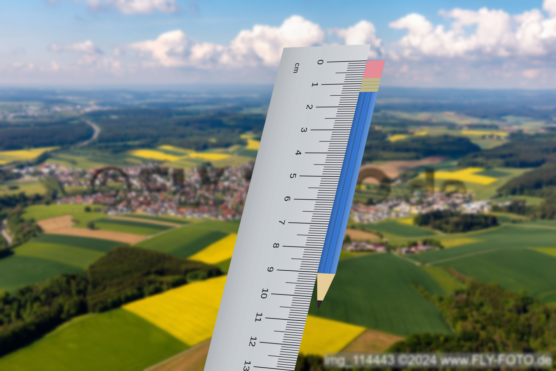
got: 10.5 cm
